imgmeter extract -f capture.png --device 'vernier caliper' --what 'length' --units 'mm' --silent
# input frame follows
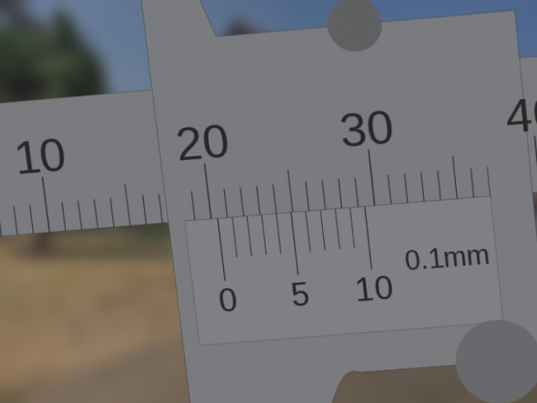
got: 20.4 mm
